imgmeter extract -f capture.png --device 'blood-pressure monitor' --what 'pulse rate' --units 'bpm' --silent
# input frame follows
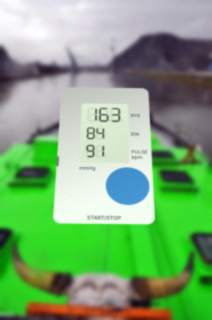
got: 91 bpm
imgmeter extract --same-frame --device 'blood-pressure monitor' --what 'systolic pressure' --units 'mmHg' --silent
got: 163 mmHg
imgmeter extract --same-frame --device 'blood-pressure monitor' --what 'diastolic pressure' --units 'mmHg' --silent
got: 84 mmHg
